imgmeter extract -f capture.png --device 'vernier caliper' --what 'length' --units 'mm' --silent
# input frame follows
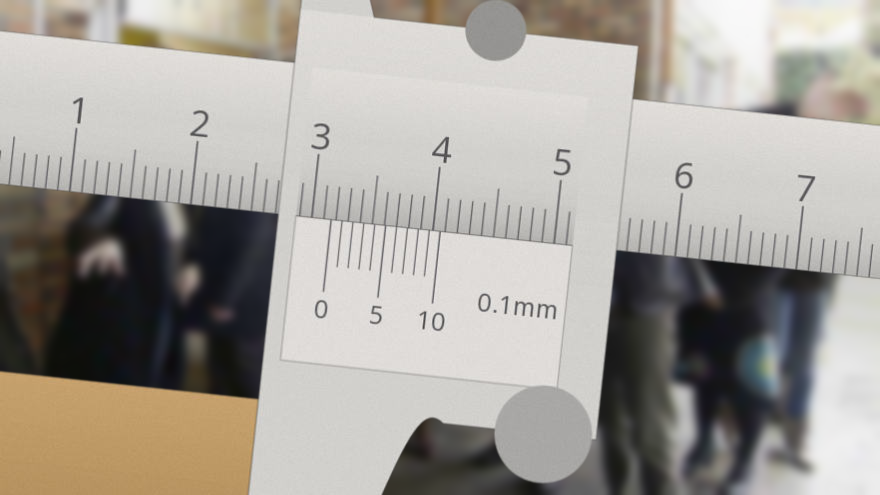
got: 31.6 mm
